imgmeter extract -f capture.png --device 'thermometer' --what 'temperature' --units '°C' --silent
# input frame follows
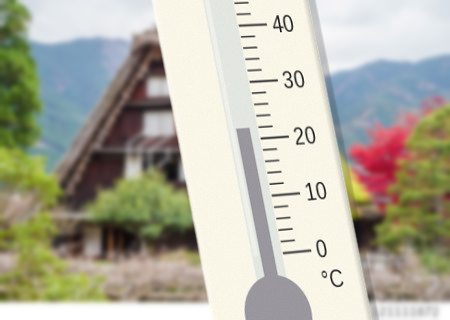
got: 22 °C
